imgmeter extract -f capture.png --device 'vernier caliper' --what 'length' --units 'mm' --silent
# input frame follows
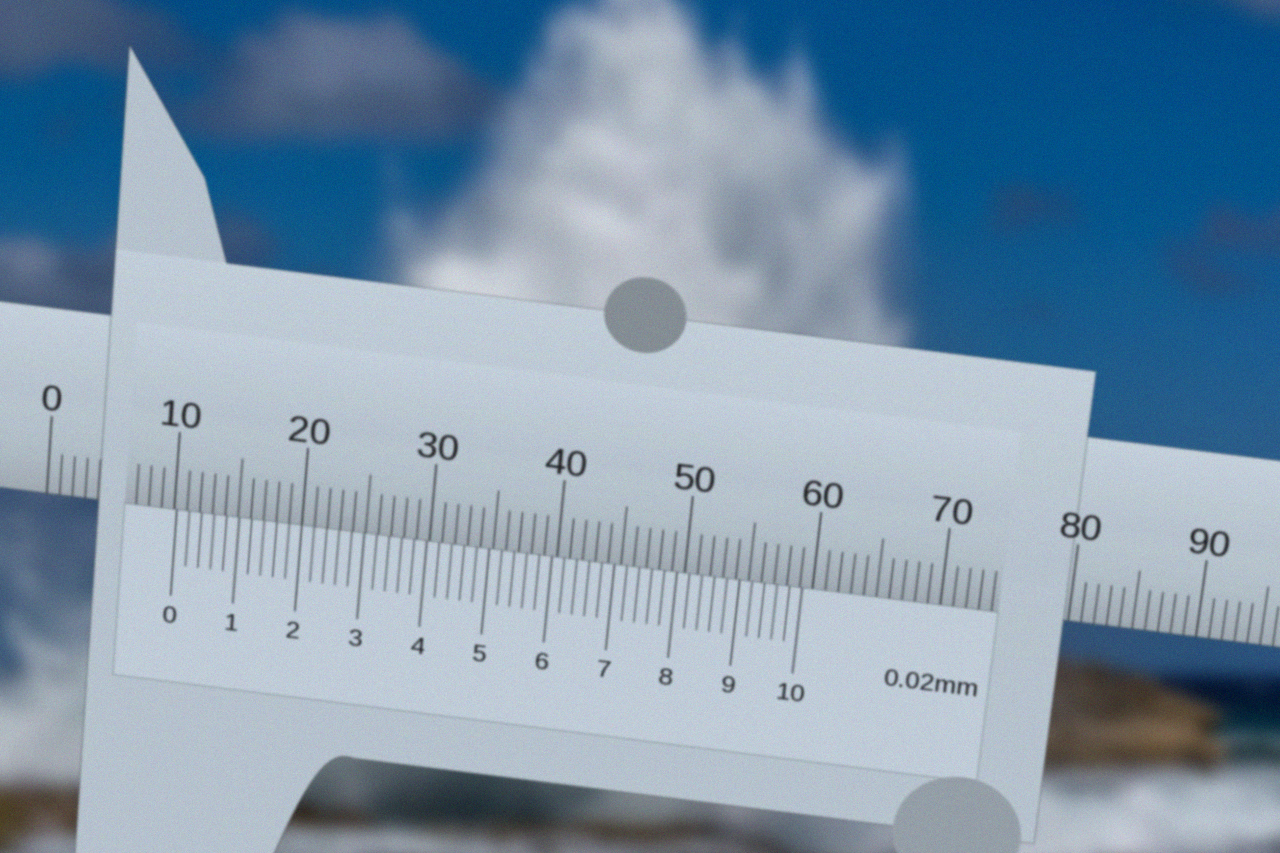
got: 10.2 mm
